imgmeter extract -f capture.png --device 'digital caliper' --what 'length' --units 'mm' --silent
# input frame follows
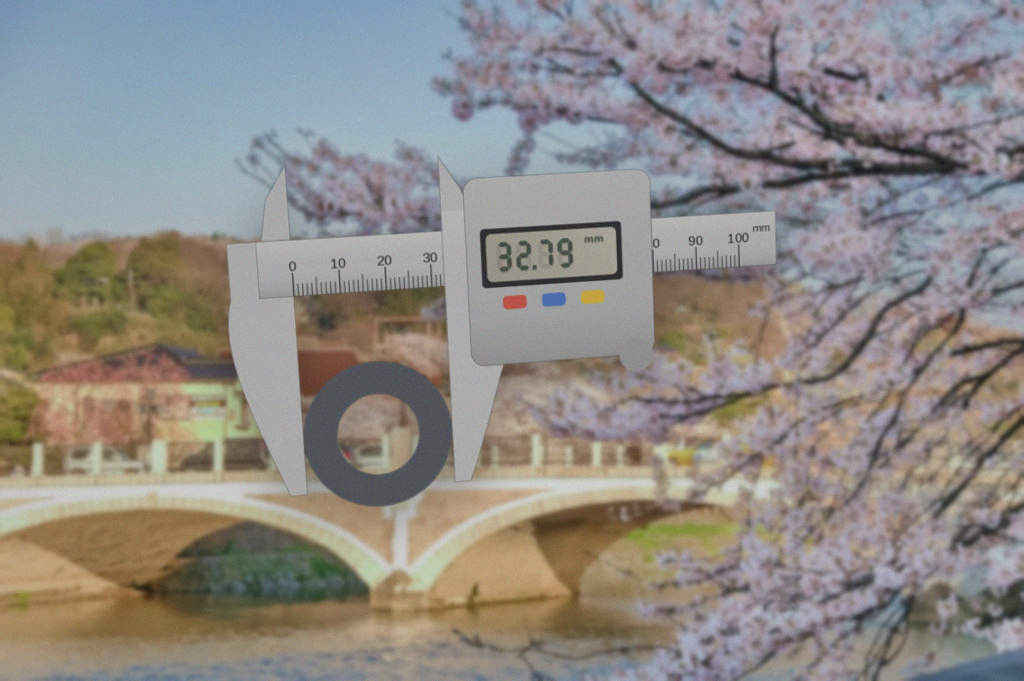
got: 32.79 mm
